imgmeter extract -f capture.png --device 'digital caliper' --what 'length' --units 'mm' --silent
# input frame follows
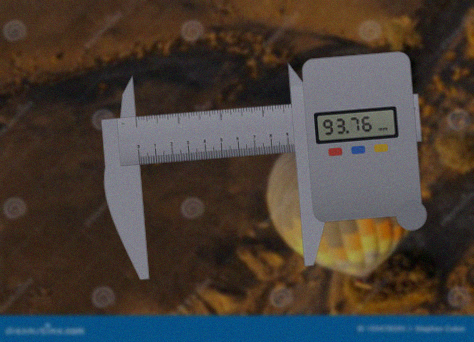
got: 93.76 mm
